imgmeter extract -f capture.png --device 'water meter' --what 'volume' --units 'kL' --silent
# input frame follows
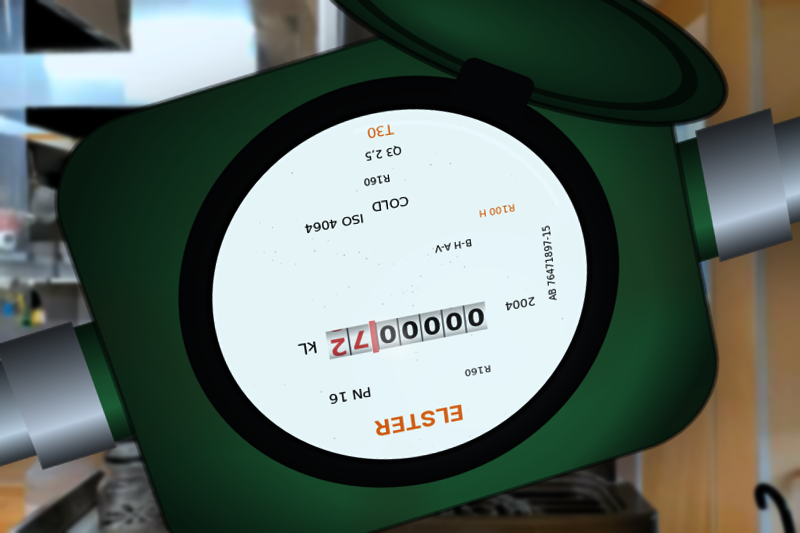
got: 0.72 kL
